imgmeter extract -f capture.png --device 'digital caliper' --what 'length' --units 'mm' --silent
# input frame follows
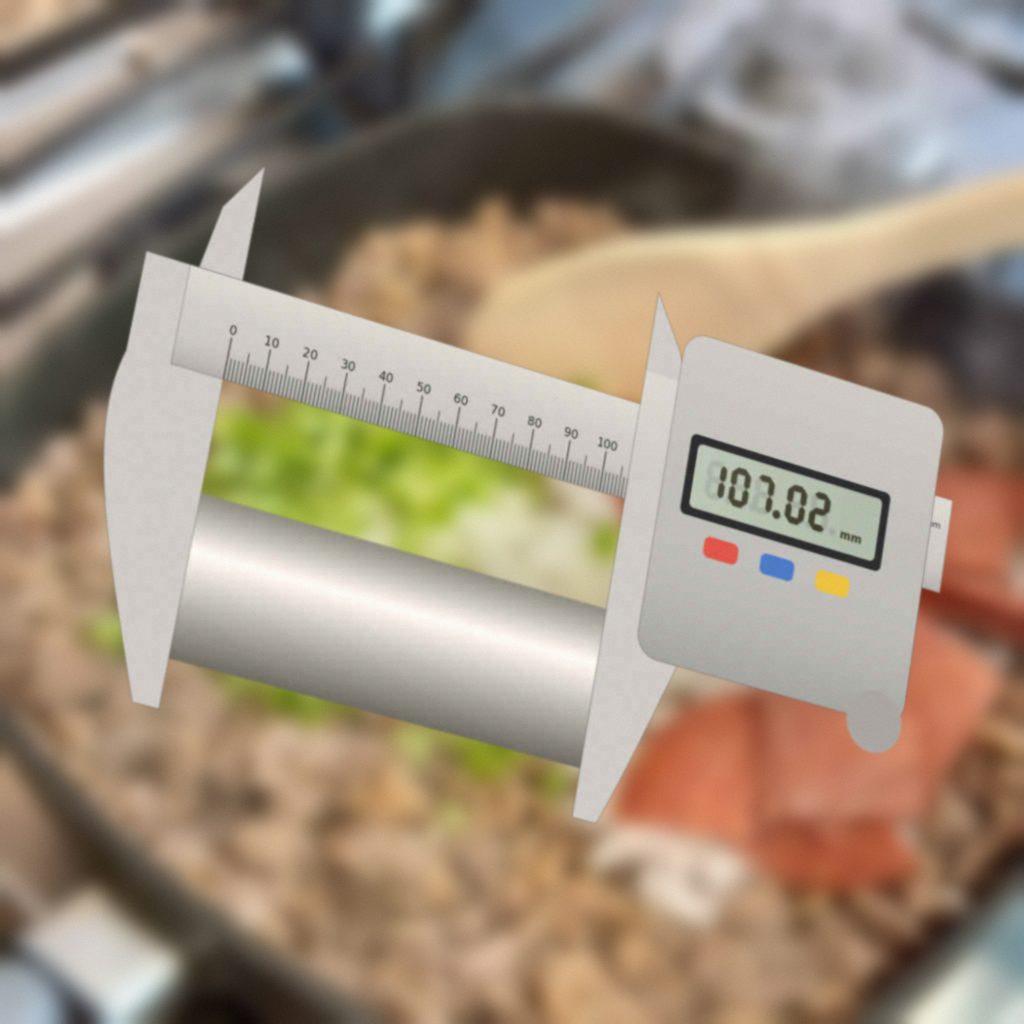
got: 107.02 mm
